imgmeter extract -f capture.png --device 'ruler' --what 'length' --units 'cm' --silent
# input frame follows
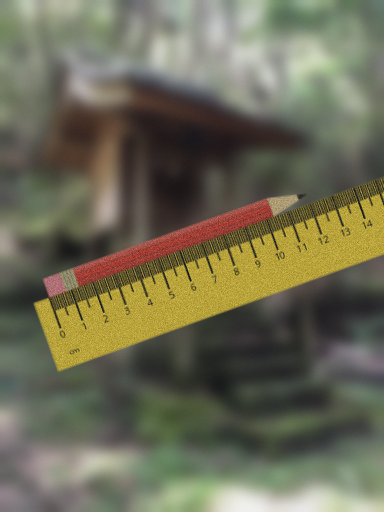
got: 12 cm
